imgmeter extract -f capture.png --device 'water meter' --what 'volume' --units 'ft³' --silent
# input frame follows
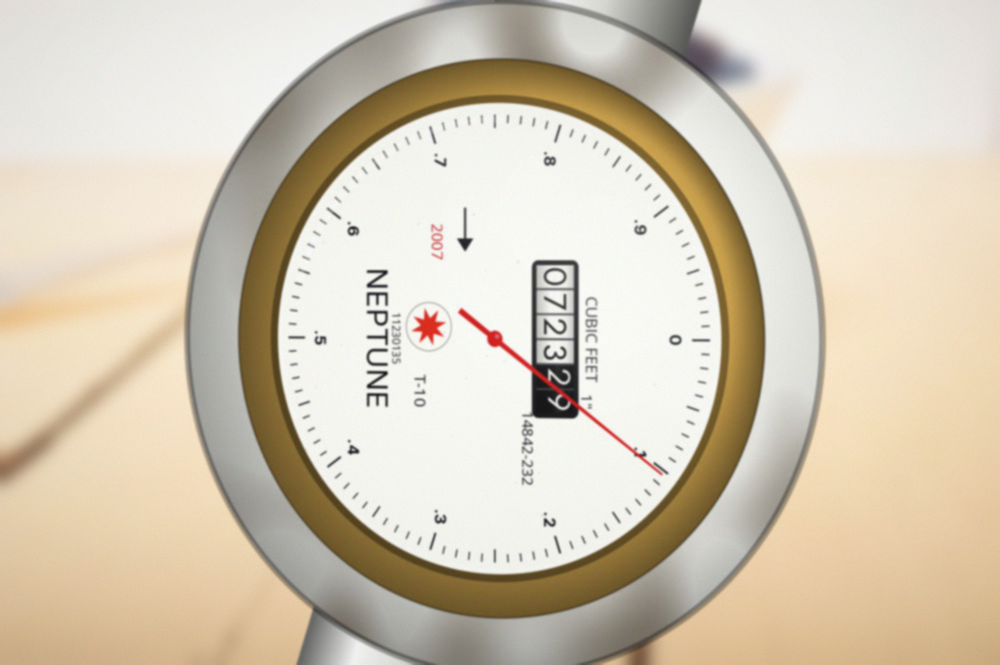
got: 72329.10 ft³
